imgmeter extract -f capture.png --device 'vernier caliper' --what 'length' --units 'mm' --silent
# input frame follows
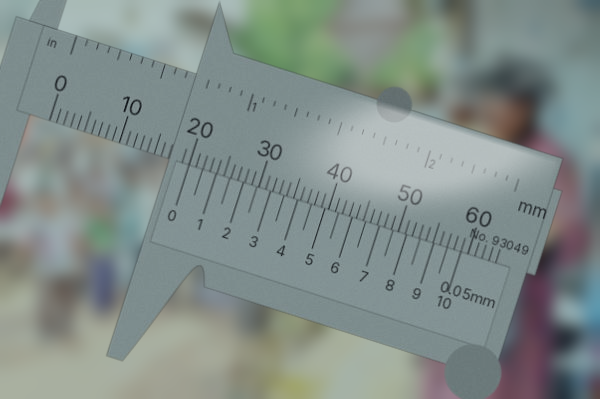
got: 20.0 mm
